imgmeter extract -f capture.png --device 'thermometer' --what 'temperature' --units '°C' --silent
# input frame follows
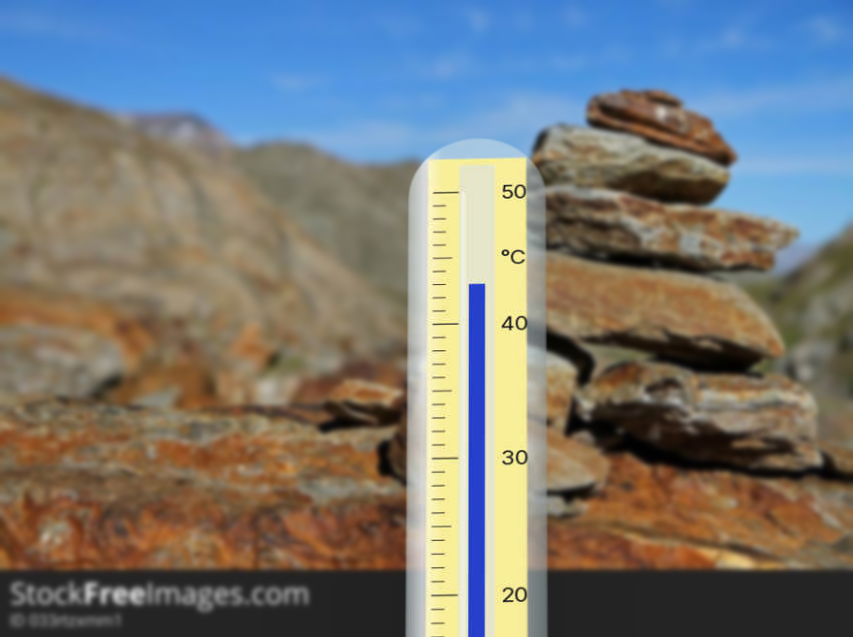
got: 43 °C
